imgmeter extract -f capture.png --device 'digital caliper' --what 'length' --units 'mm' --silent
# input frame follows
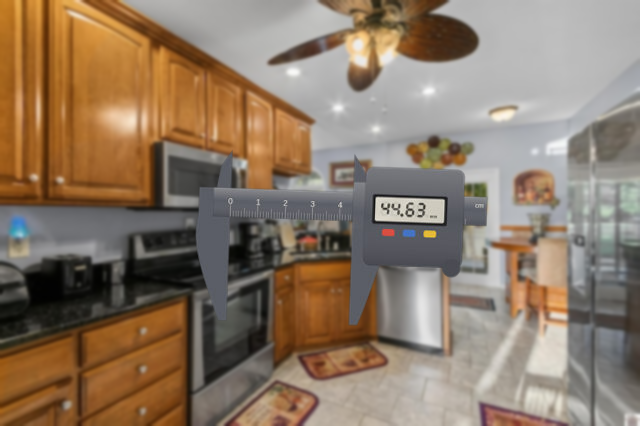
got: 44.63 mm
